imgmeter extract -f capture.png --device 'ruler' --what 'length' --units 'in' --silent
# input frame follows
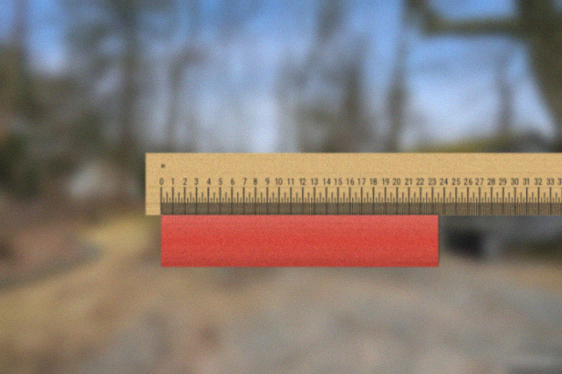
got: 23.5 in
